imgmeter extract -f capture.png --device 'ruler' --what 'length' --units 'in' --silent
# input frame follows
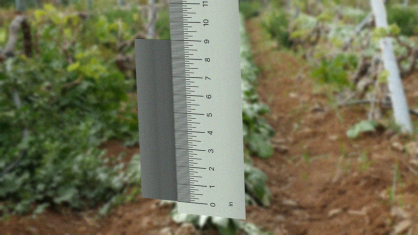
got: 9 in
